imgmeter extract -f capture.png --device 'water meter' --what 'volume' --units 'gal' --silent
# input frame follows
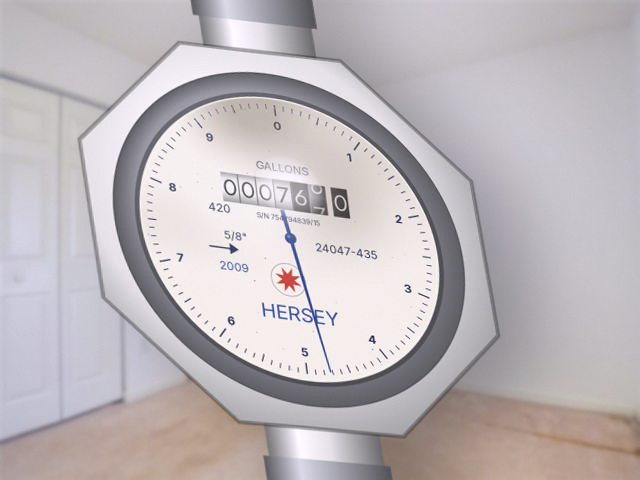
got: 7664.7 gal
